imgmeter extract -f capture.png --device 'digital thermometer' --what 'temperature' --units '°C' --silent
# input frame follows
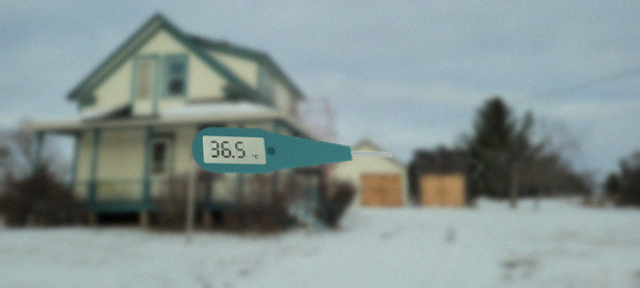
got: 36.5 °C
